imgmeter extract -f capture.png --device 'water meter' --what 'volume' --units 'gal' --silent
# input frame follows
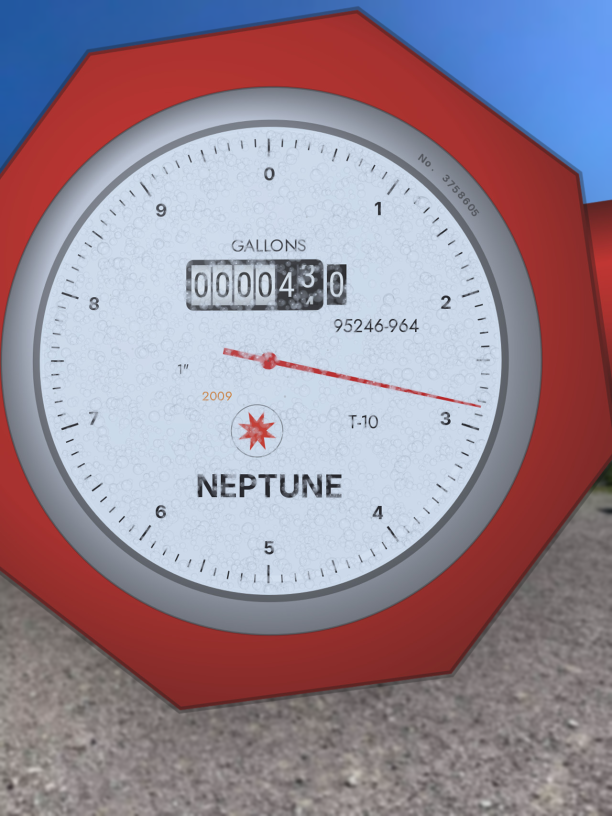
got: 432.8 gal
